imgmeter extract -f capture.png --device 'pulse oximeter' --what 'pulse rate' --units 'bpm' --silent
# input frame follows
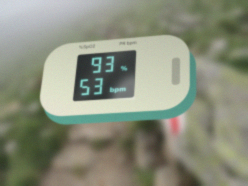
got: 53 bpm
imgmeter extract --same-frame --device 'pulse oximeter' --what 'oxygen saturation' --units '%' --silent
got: 93 %
